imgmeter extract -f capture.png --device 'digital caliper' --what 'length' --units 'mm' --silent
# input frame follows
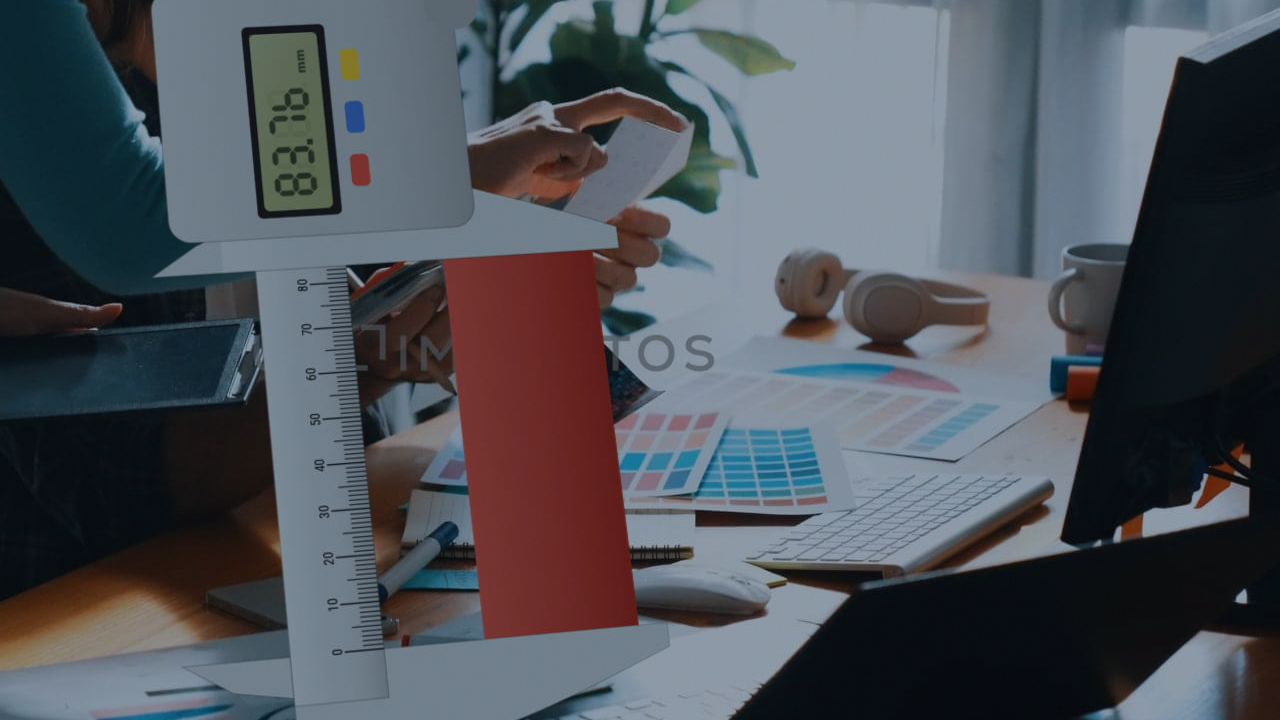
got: 83.76 mm
